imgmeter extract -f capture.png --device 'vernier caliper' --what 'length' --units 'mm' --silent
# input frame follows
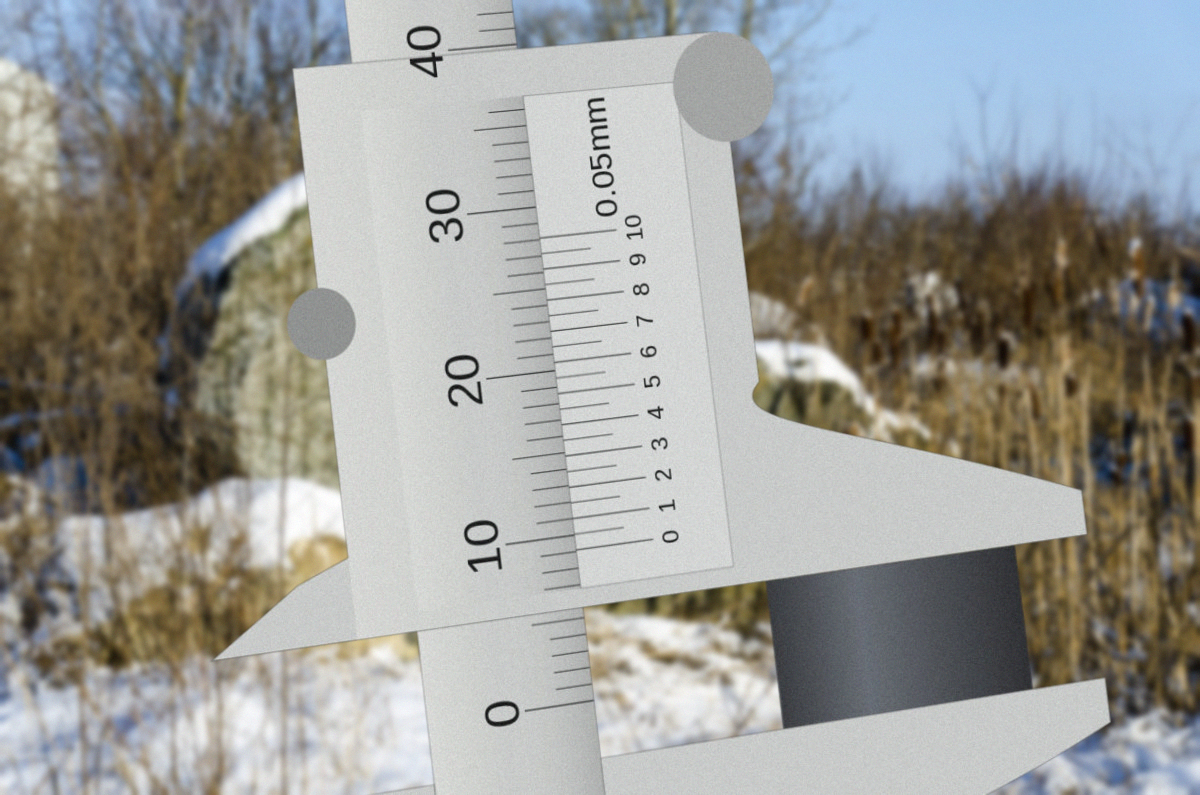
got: 9.1 mm
